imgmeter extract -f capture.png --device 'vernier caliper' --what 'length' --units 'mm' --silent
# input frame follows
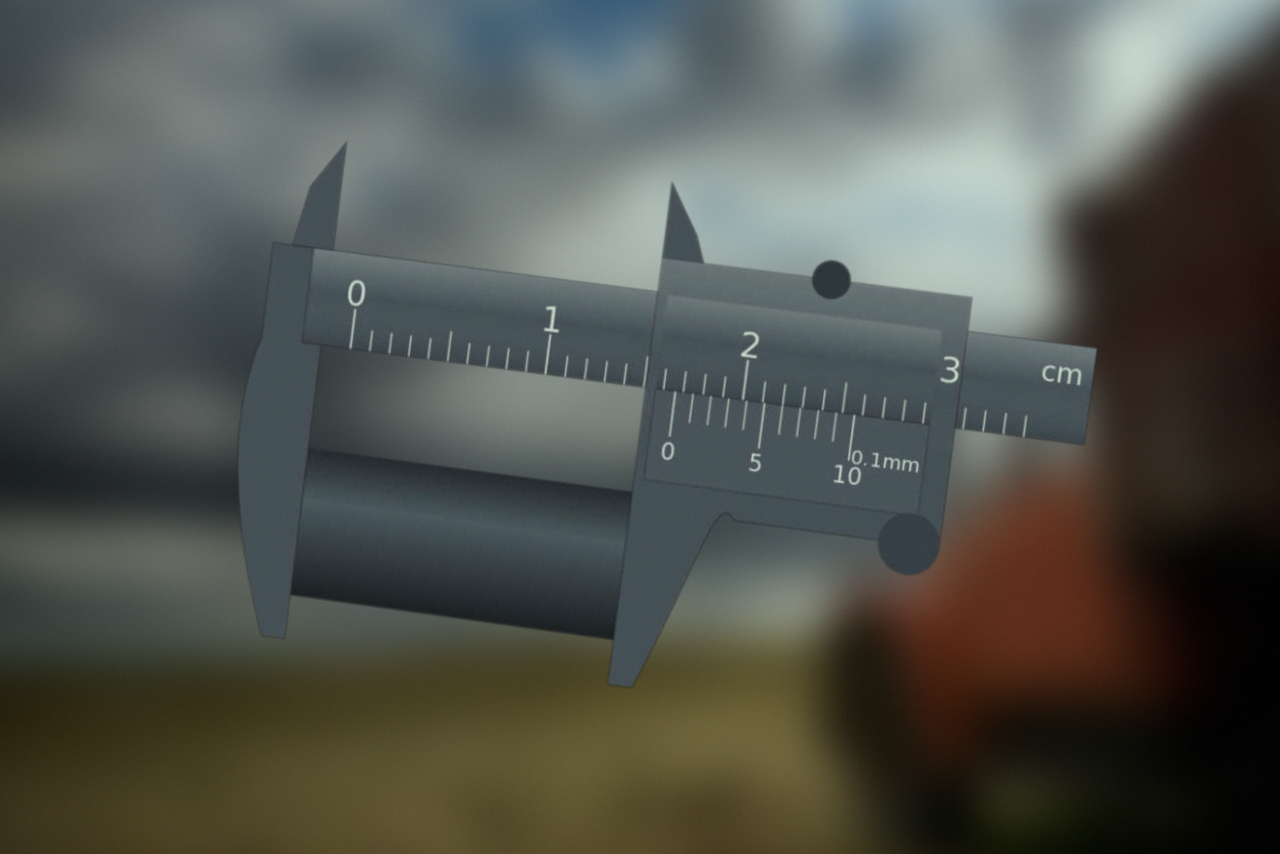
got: 16.6 mm
